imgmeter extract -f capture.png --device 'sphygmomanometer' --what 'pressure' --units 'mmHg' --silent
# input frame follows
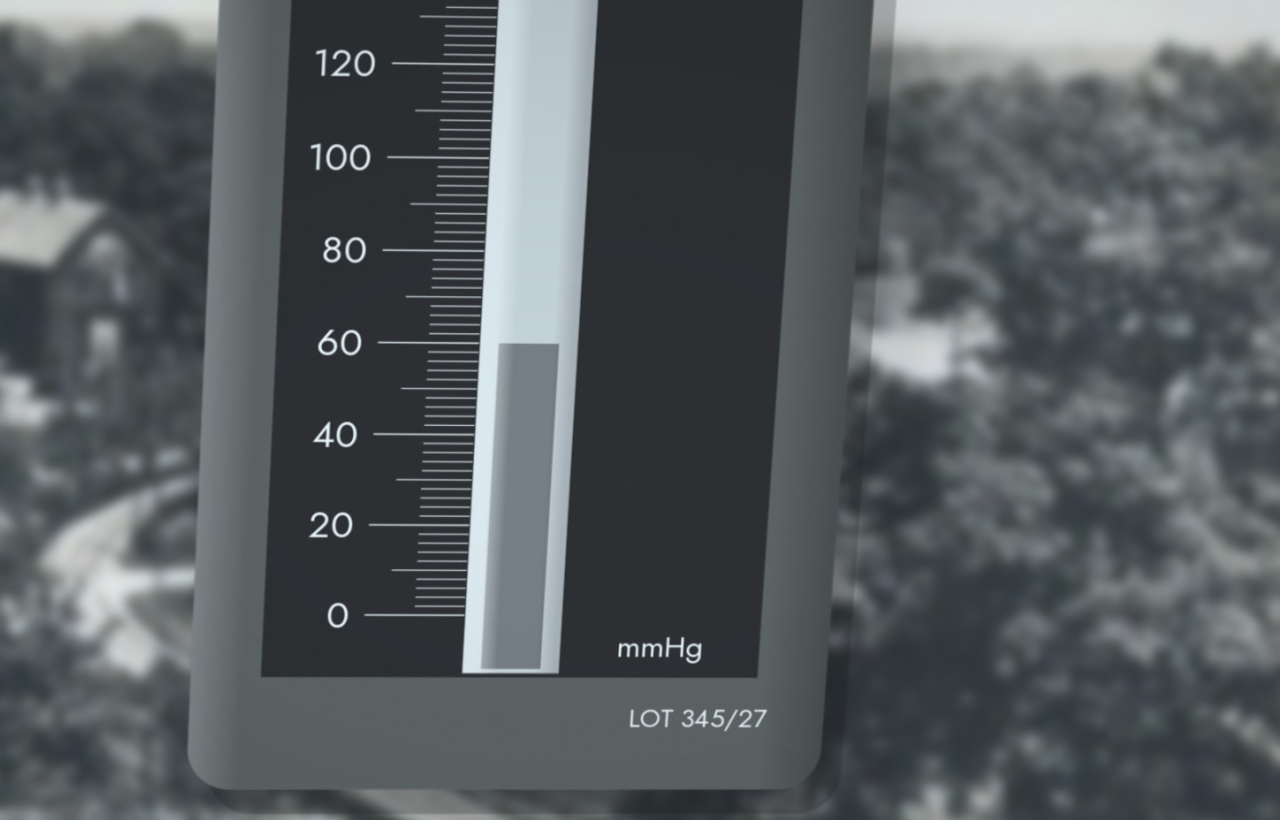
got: 60 mmHg
